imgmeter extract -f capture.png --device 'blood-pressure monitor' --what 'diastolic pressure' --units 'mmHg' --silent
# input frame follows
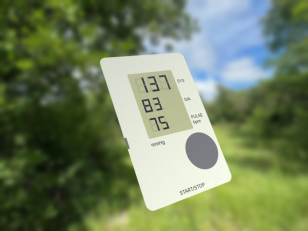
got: 83 mmHg
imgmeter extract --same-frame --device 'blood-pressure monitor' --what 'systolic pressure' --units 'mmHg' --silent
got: 137 mmHg
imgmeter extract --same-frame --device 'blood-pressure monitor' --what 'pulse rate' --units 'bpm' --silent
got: 75 bpm
